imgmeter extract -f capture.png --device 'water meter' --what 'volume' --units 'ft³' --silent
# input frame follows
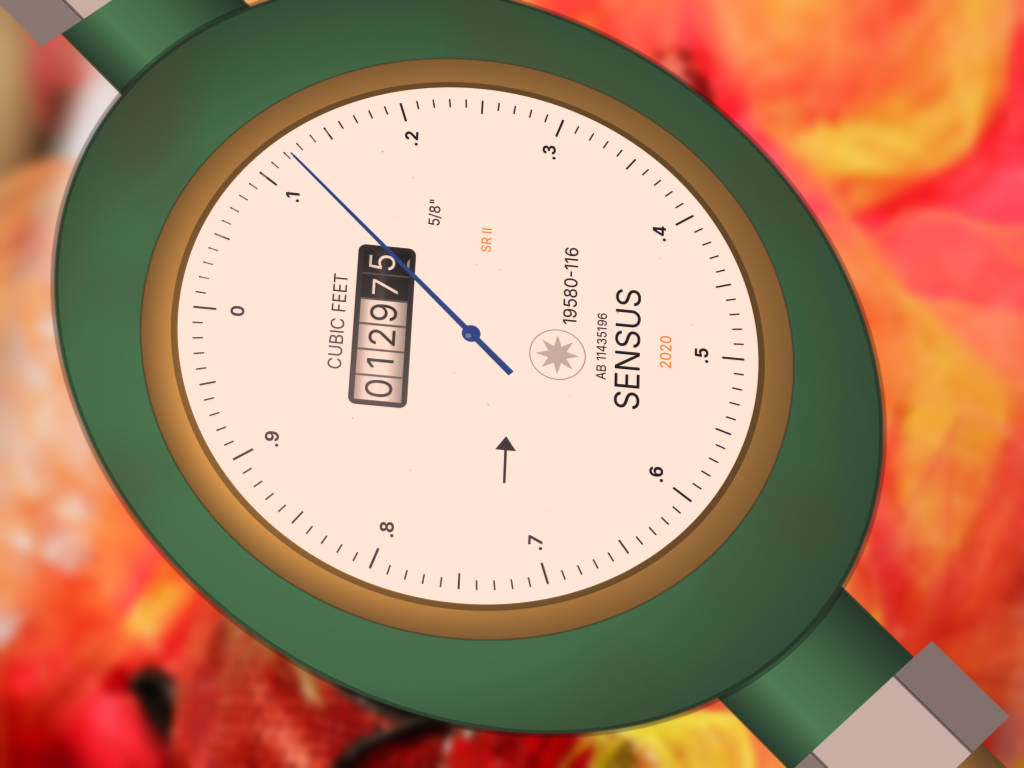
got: 12975.12 ft³
